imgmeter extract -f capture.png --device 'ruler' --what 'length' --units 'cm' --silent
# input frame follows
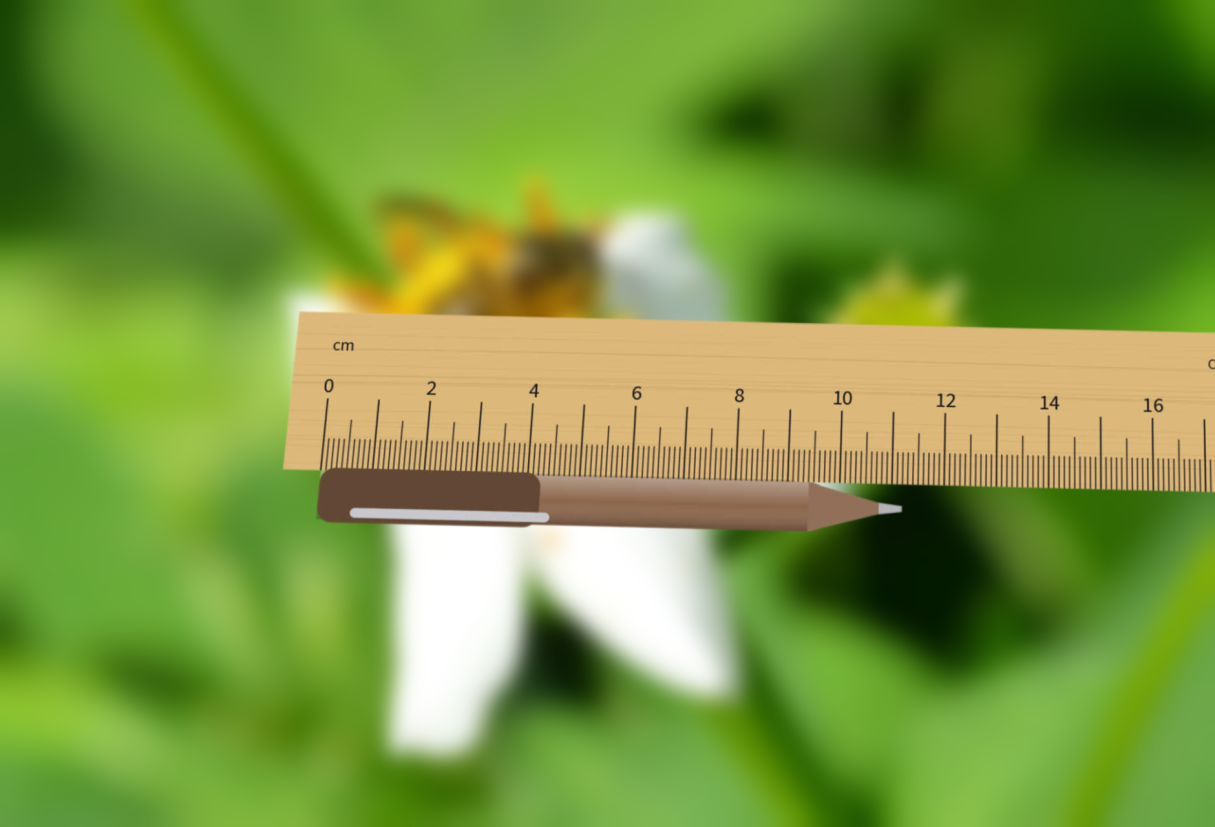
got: 11.2 cm
